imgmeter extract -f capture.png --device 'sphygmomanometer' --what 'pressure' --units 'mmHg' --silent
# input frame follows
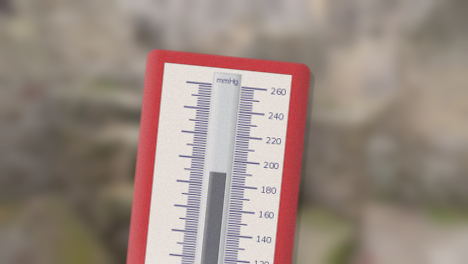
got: 190 mmHg
